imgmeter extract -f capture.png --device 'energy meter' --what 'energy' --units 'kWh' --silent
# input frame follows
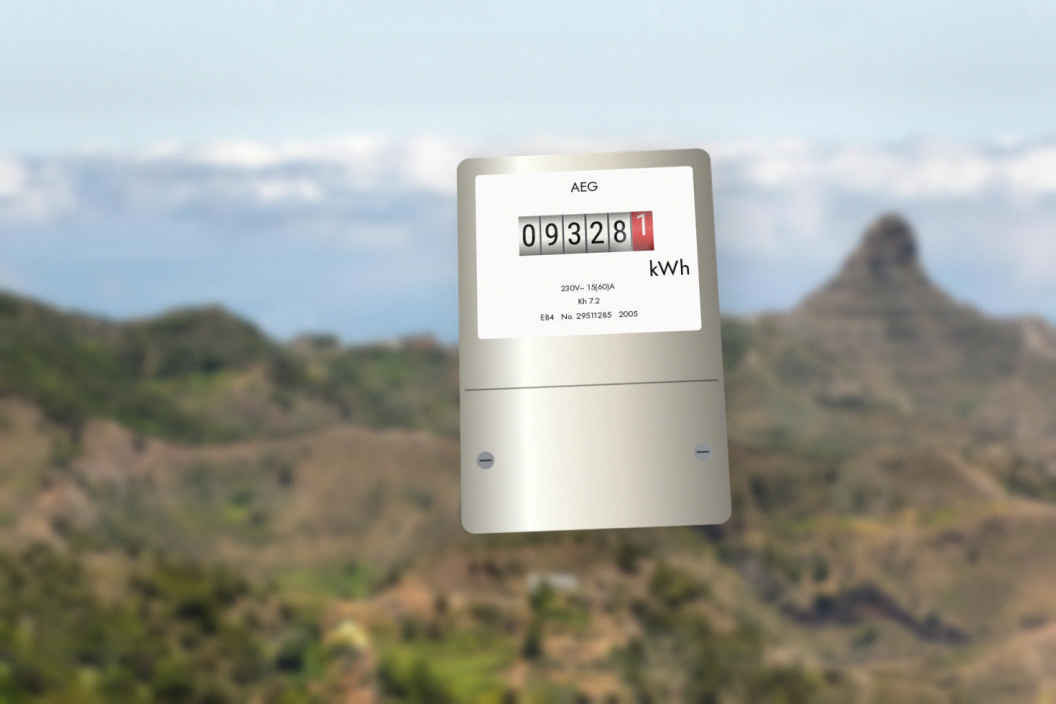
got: 9328.1 kWh
